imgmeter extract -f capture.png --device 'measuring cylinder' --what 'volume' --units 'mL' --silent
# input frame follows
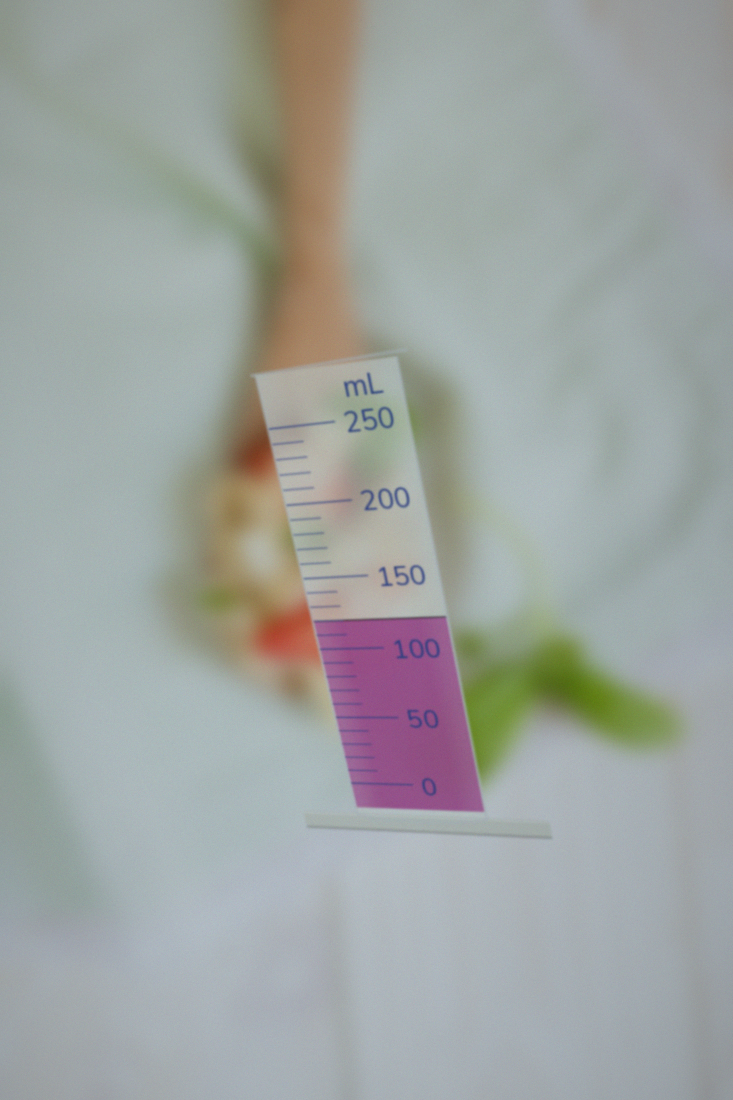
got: 120 mL
